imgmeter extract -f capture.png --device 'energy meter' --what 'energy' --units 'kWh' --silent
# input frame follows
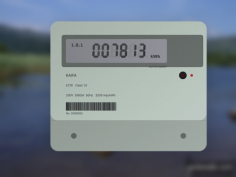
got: 7813 kWh
